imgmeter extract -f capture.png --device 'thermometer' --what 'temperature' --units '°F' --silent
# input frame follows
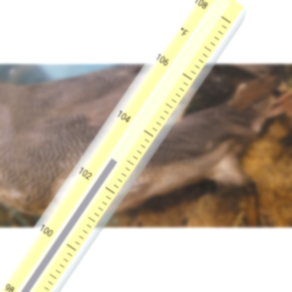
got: 102.8 °F
